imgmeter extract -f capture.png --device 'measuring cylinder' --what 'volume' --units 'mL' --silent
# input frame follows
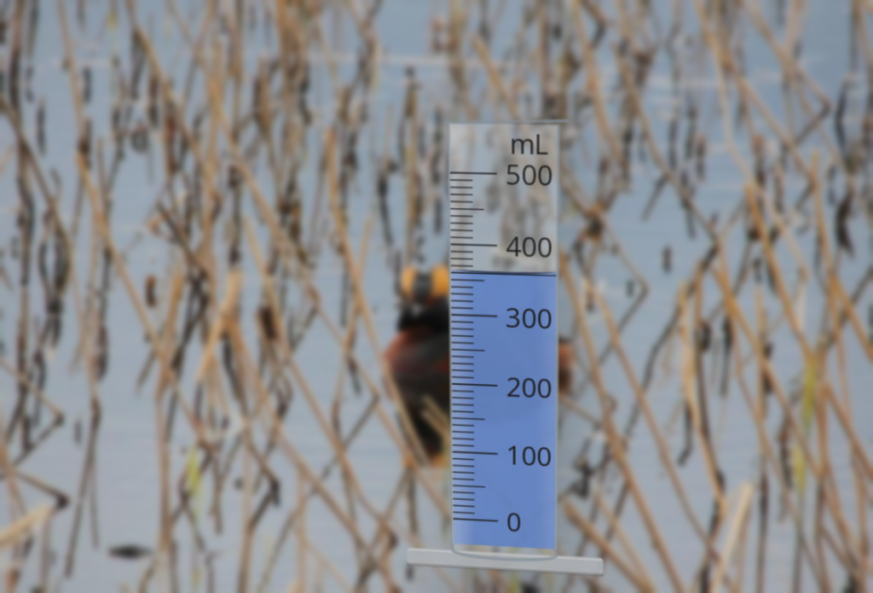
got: 360 mL
